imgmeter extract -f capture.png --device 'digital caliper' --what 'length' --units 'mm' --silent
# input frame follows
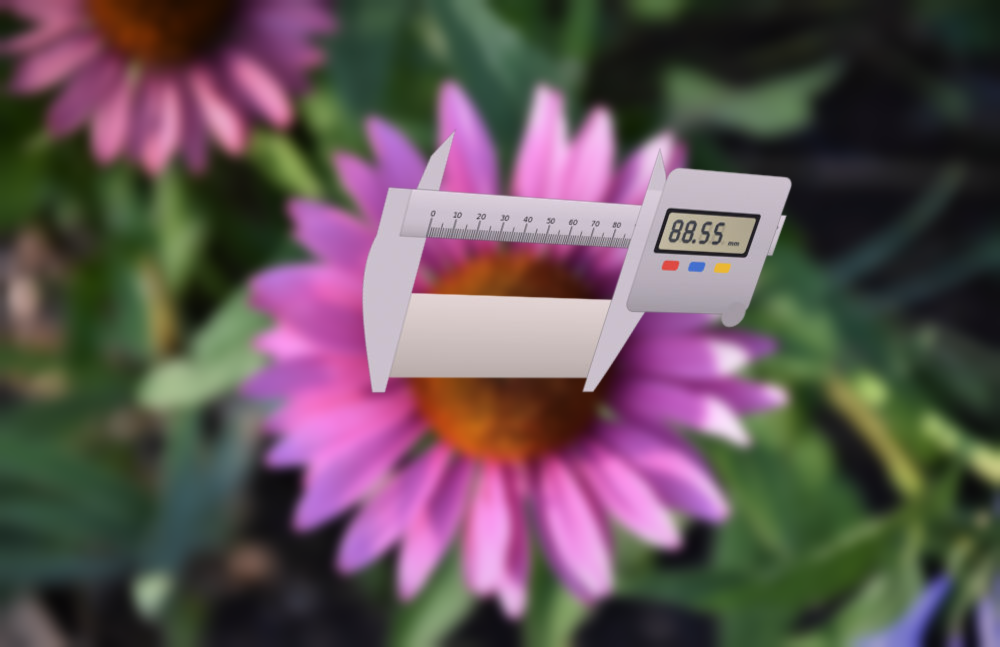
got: 88.55 mm
